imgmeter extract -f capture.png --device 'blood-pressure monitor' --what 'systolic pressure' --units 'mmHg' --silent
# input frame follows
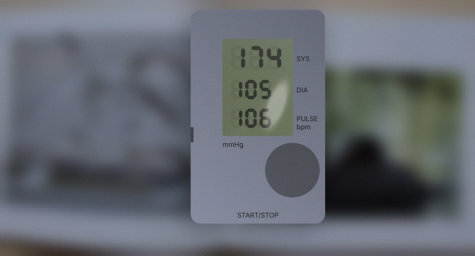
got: 174 mmHg
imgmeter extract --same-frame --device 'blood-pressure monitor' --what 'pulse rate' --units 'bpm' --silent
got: 106 bpm
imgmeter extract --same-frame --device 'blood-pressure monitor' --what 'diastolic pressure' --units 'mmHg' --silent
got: 105 mmHg
